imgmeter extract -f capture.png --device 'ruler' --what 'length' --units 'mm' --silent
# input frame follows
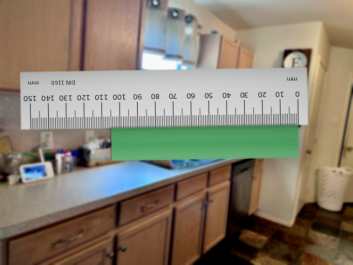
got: 105 mm
